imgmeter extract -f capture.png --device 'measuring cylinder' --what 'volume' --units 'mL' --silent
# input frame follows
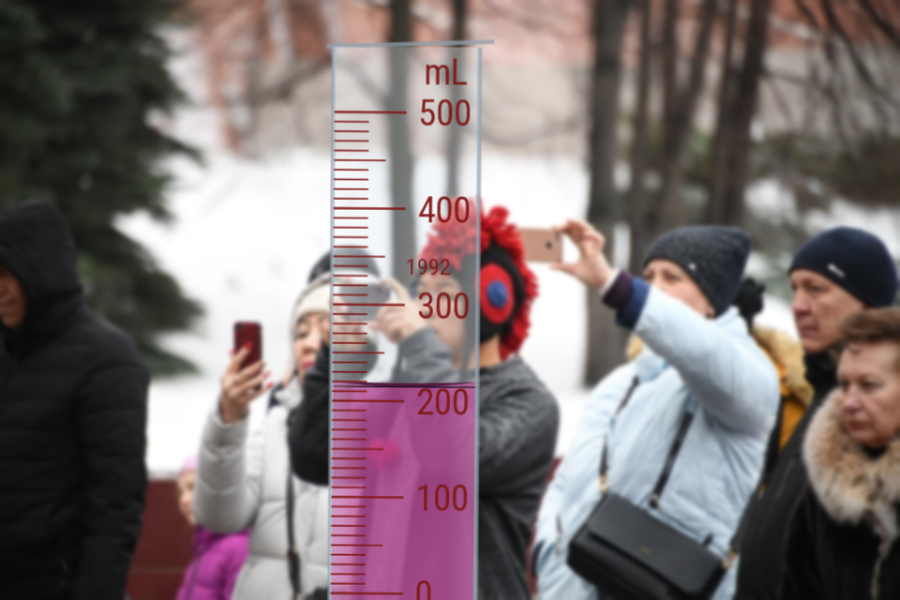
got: 215 mL
